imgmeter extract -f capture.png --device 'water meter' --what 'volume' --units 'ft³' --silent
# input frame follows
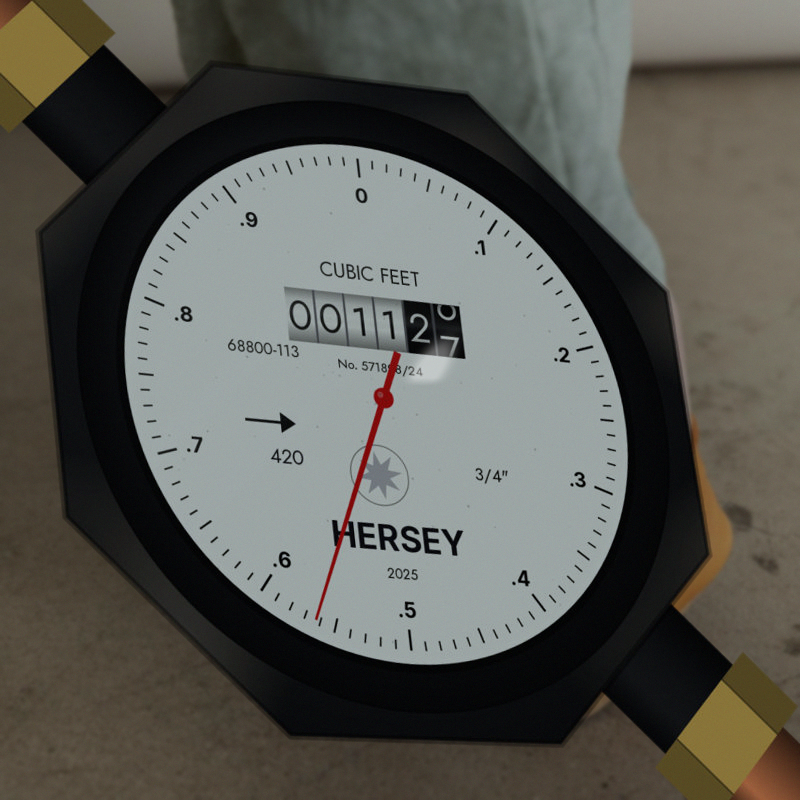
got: 1126.56 ft³
